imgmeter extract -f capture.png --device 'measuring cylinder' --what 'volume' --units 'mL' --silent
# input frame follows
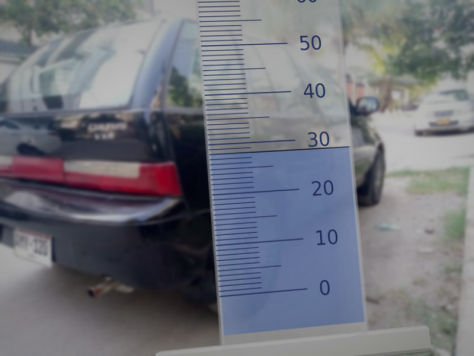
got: 28 mL
